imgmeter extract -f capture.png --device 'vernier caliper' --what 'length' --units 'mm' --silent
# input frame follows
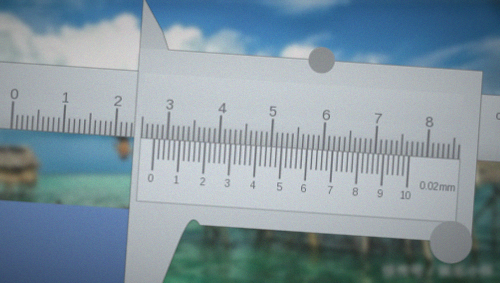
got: 27.5 mm
